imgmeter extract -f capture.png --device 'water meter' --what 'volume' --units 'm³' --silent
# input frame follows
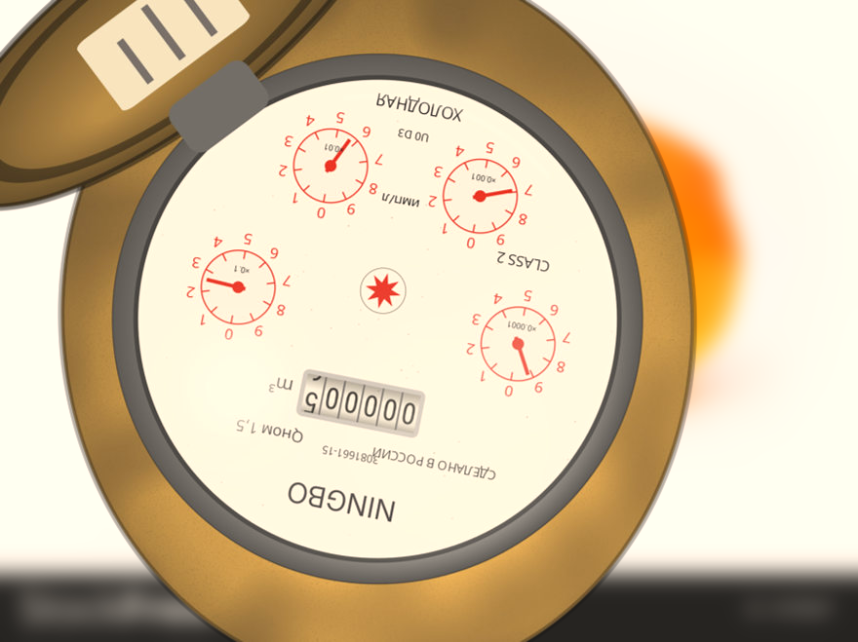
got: 5.2569 m³
